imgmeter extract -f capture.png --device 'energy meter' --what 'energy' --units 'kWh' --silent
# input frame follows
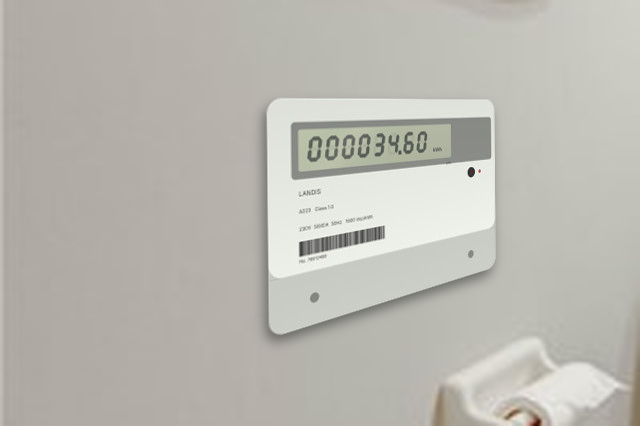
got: 34.60 kWh
